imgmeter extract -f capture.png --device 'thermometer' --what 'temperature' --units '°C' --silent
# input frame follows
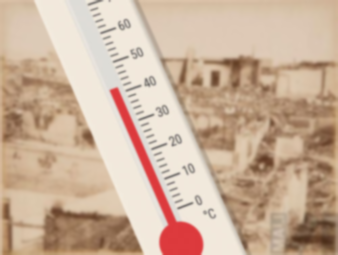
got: 42 °C
